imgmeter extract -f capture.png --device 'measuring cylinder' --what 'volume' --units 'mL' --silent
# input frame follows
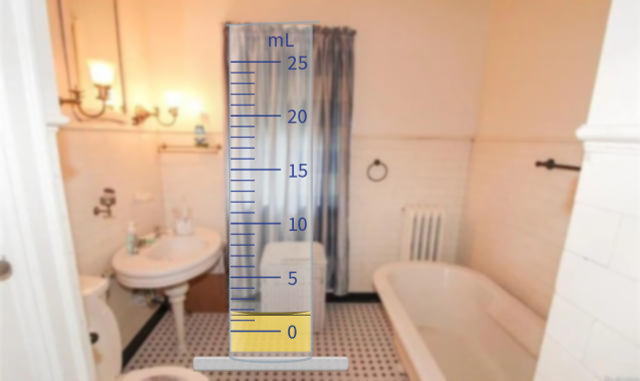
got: 1.5 mL
